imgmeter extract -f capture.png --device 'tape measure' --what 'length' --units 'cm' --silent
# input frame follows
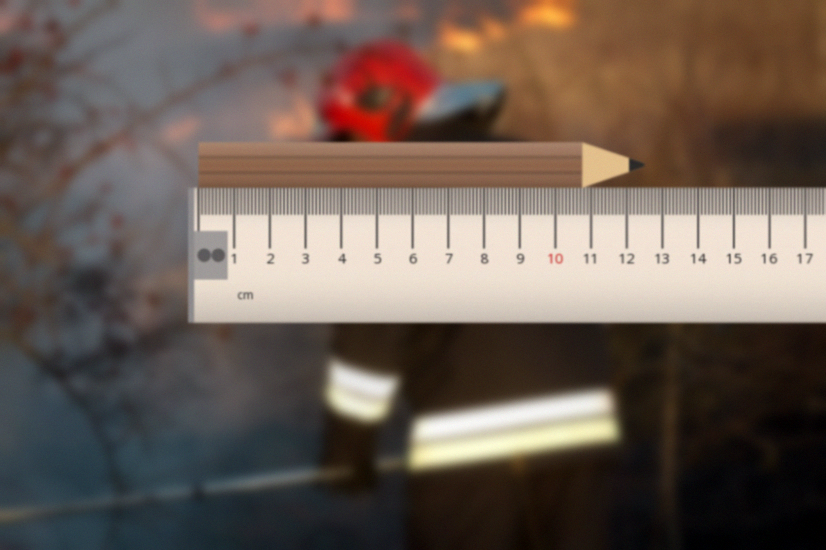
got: 12.5 cm
